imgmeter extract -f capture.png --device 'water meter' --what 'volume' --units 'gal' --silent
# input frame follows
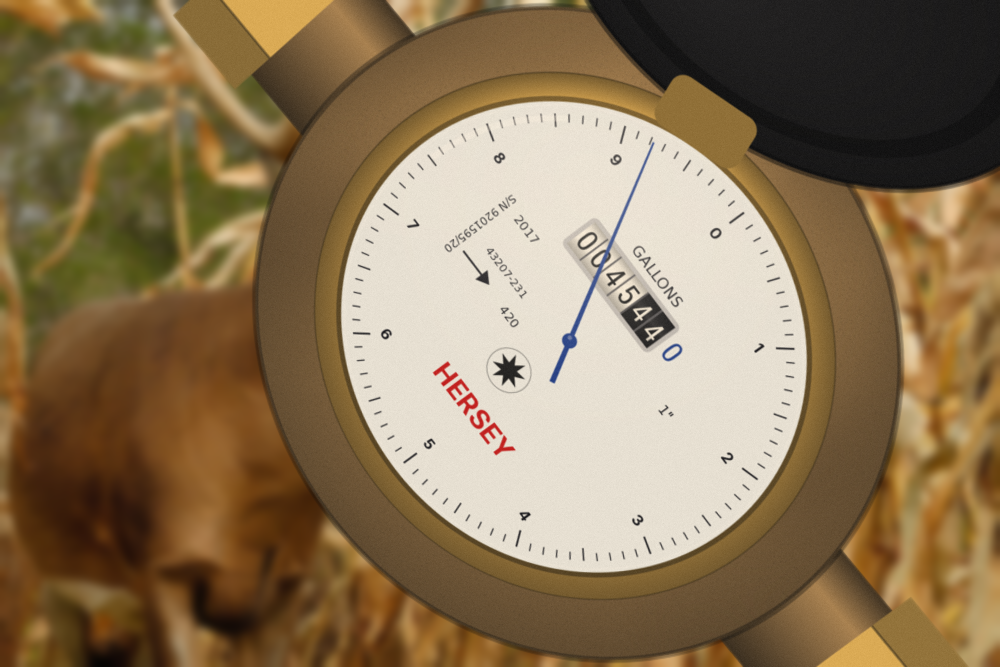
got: 45439.2 gal
